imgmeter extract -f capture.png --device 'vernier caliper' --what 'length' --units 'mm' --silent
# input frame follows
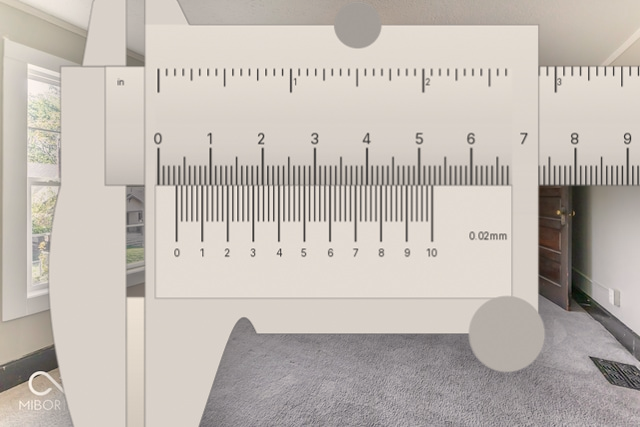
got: 3.5 mm
